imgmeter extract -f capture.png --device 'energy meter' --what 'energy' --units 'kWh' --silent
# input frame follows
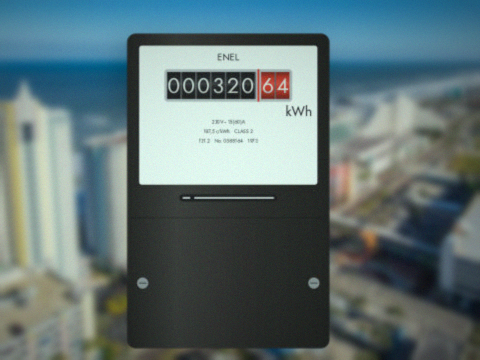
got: 320.64 kWh
